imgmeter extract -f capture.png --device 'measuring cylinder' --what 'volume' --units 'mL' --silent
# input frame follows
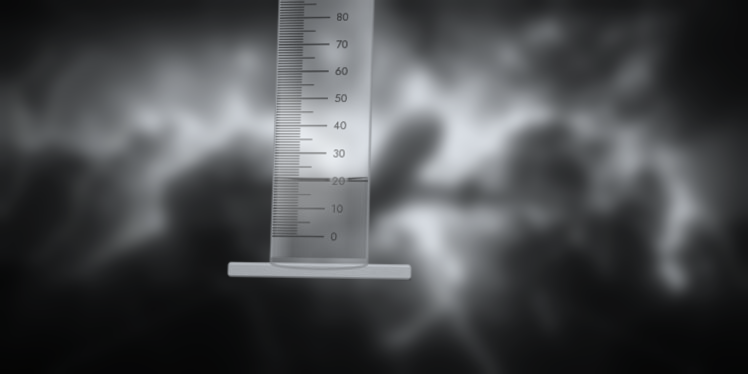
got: 20 mL
